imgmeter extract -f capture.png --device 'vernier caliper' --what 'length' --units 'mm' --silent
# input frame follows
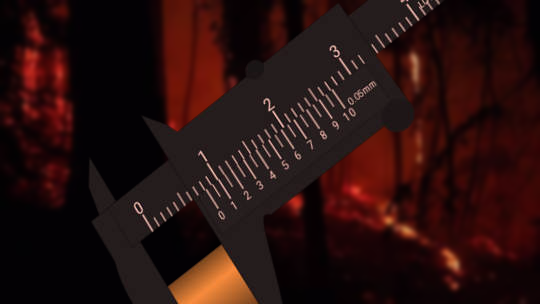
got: 8.2 mm
